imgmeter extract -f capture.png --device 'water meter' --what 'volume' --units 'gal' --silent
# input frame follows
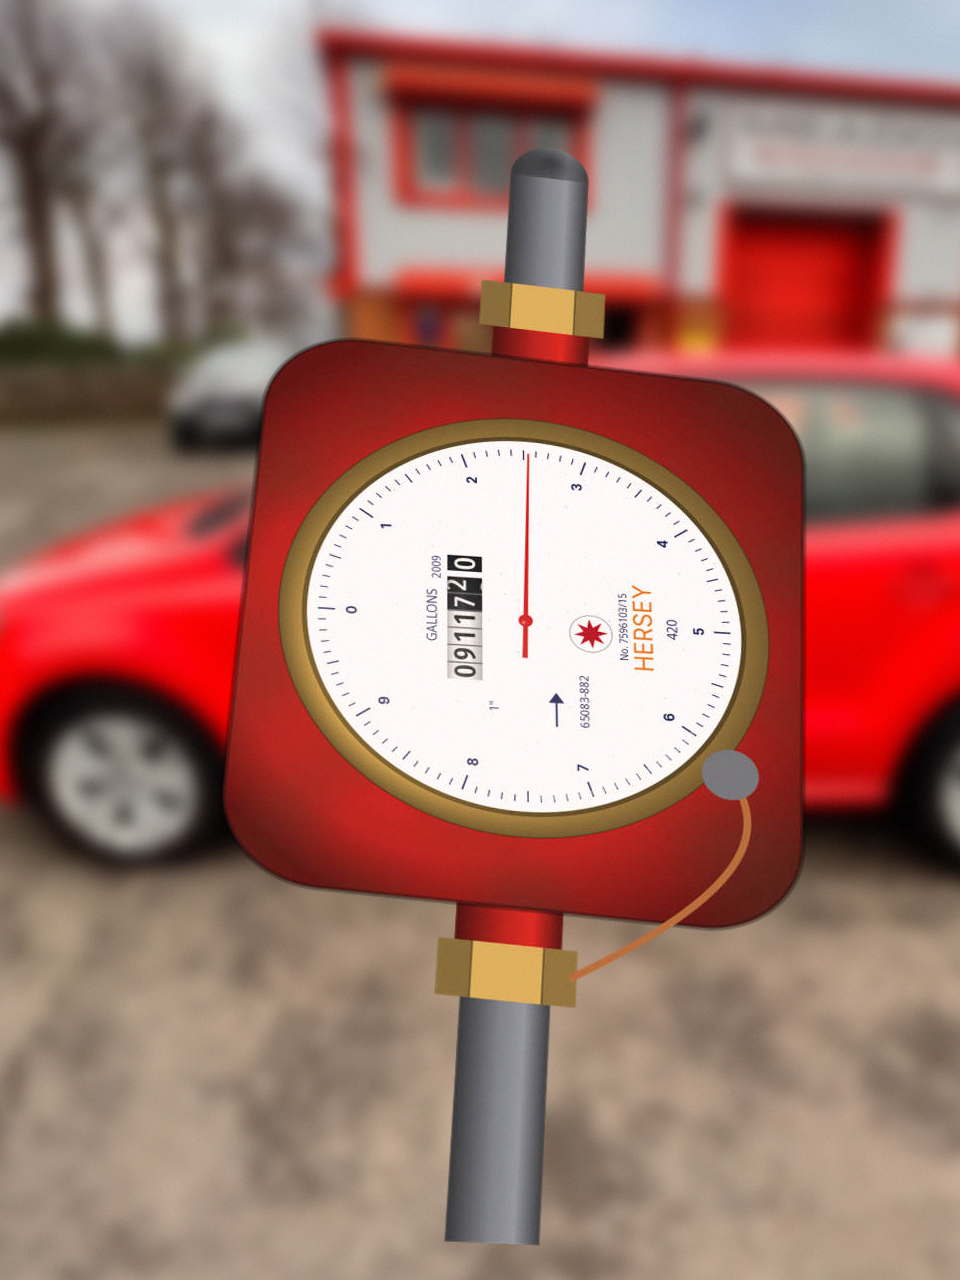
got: 911722.5 gal
